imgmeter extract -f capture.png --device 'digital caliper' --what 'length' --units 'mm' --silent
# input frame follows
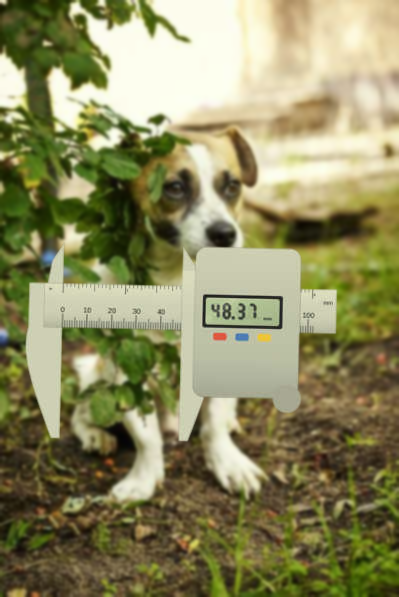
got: 48.37 mm
